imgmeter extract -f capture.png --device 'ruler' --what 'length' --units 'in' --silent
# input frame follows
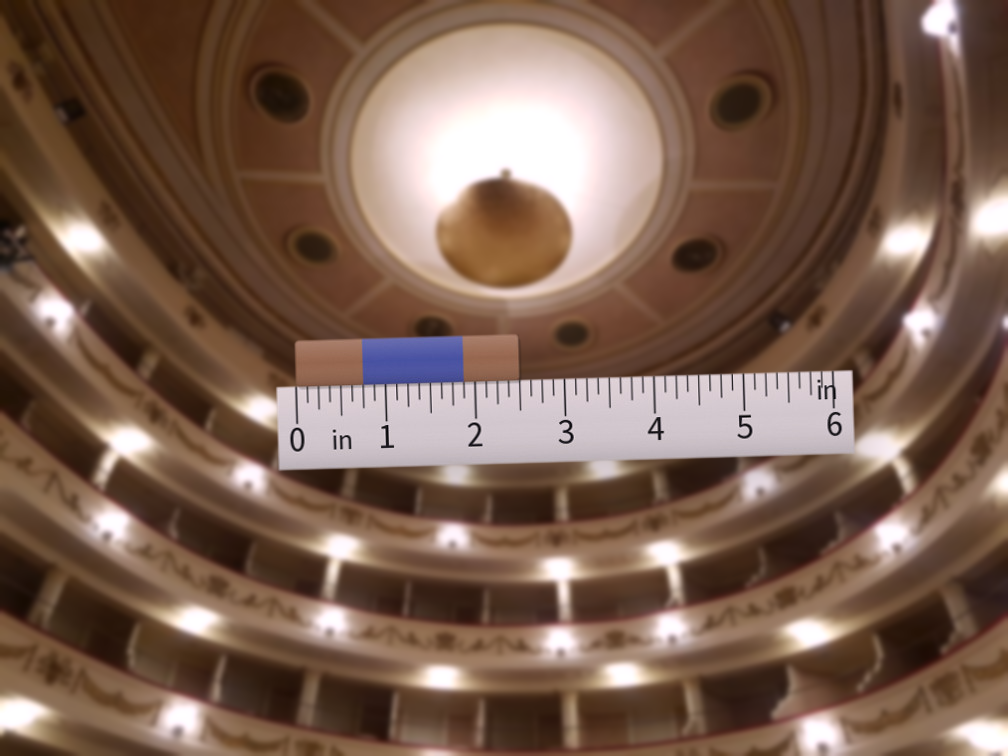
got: 2.5 in
